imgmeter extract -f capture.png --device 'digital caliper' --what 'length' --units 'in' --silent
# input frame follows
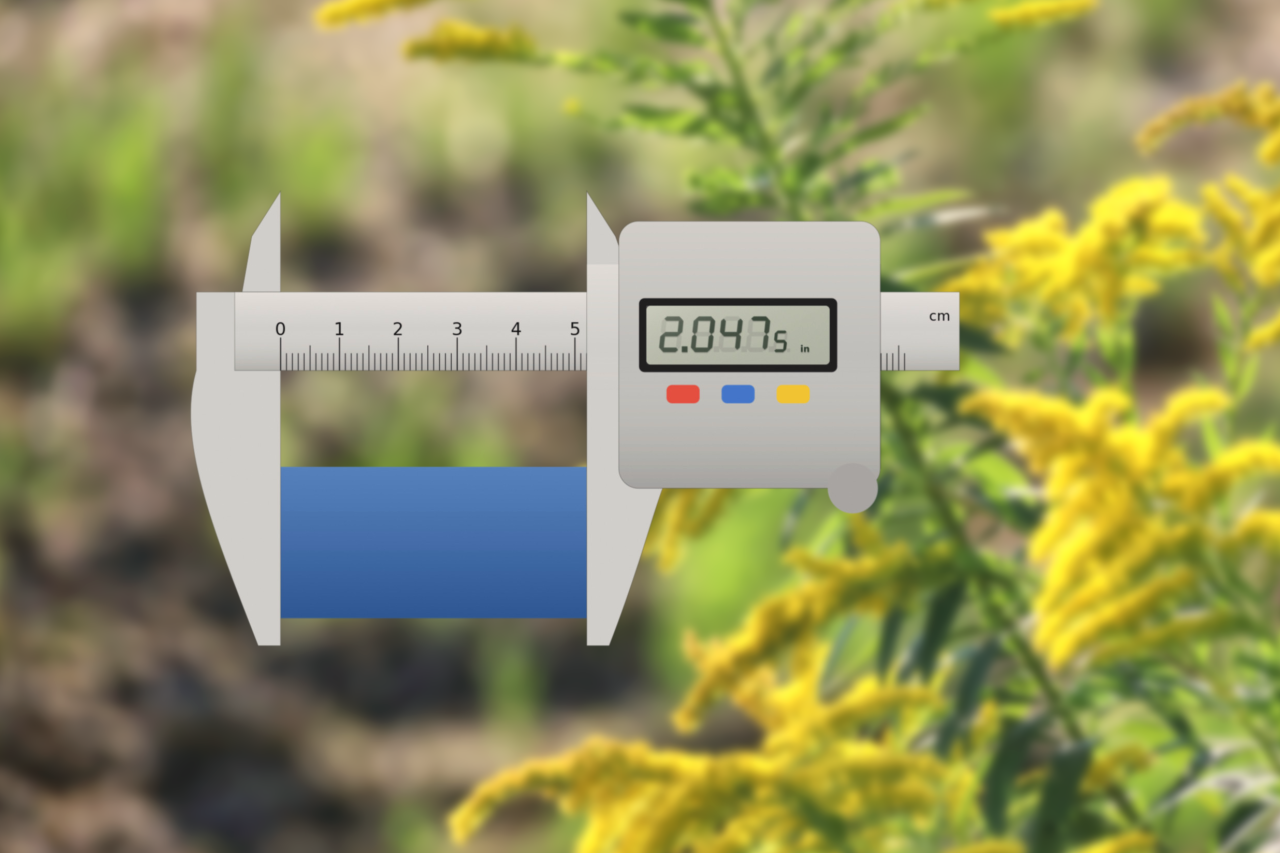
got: 2.0475 in
